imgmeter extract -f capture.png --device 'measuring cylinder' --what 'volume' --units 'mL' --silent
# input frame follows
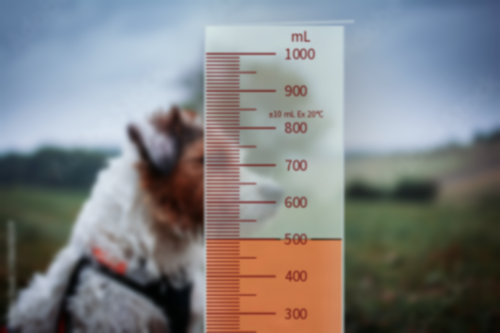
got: 500 mL
